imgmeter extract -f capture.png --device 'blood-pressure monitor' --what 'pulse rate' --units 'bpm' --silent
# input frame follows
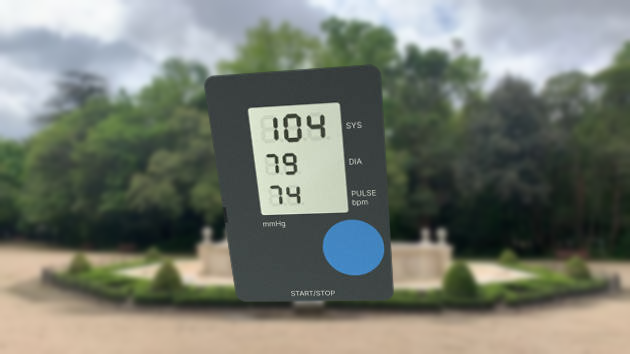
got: 74 bpm
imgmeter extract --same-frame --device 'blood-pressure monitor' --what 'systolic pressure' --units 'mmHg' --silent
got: 104 mmHg
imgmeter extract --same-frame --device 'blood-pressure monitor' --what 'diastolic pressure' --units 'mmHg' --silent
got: 79 mmHg
